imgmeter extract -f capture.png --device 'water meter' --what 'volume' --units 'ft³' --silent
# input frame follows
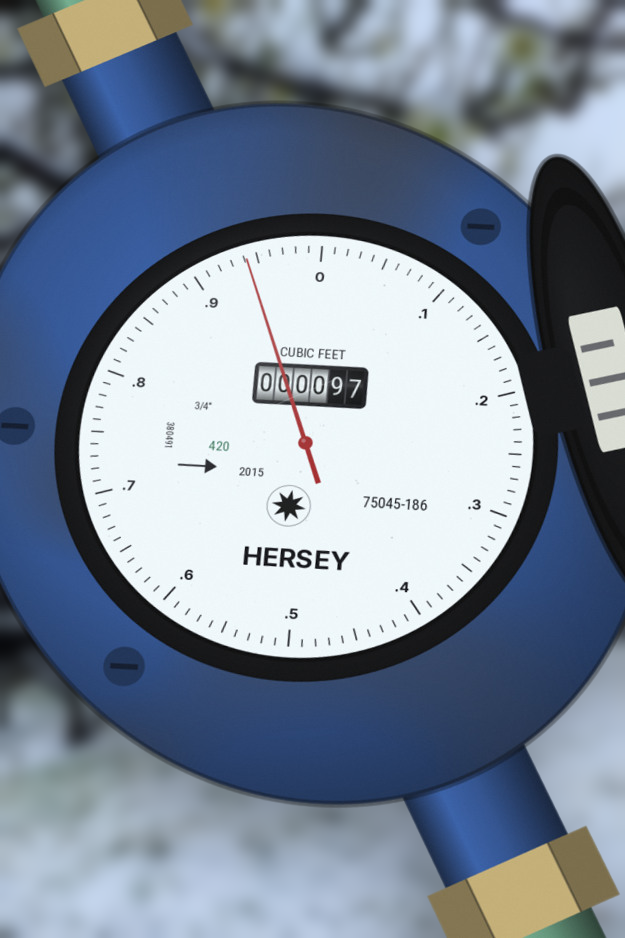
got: 96.94 ft³
